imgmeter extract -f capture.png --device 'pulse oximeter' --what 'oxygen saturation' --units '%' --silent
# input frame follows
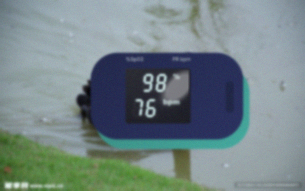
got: 98 %
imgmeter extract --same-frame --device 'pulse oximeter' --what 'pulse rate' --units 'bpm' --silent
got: 76 bpm
